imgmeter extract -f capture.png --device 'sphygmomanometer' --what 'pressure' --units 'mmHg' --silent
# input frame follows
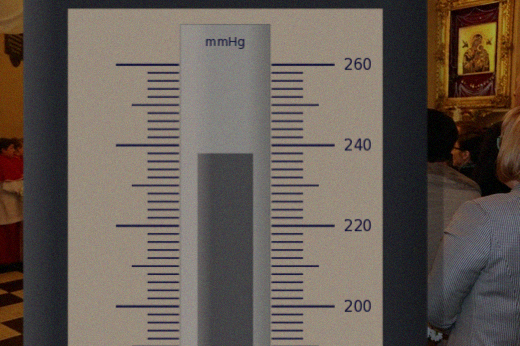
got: 238 mmHg
